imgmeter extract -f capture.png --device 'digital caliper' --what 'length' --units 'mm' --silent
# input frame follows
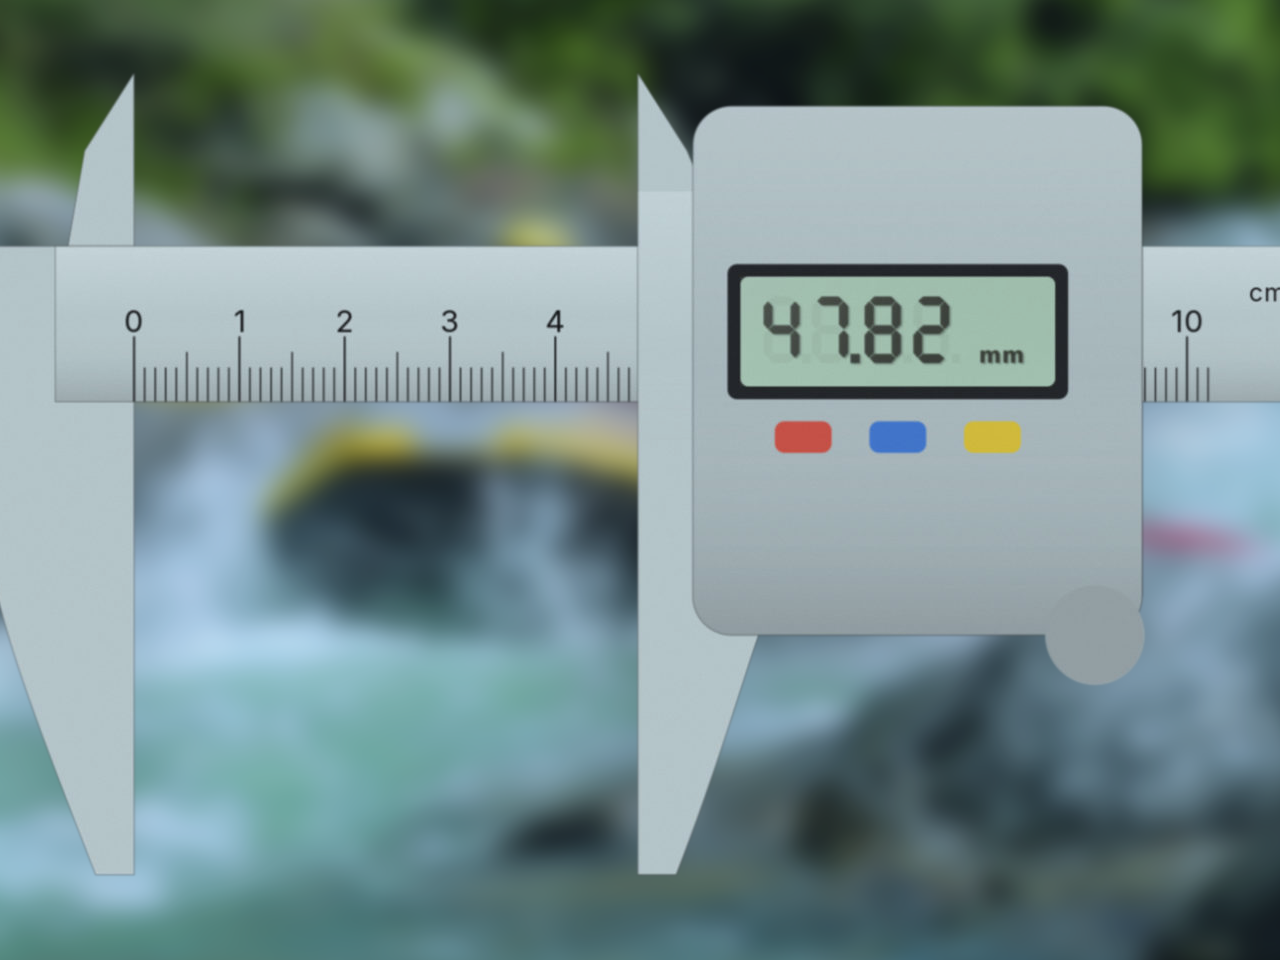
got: 47.82 mm
